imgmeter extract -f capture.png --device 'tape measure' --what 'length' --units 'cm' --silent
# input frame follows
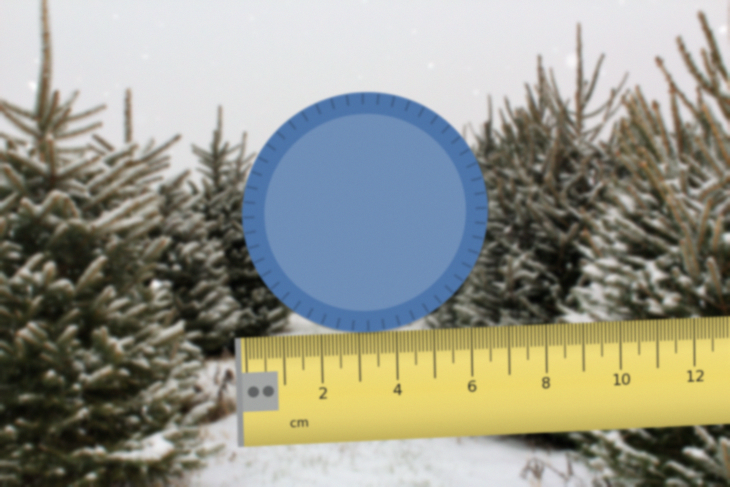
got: 6.5 cm
